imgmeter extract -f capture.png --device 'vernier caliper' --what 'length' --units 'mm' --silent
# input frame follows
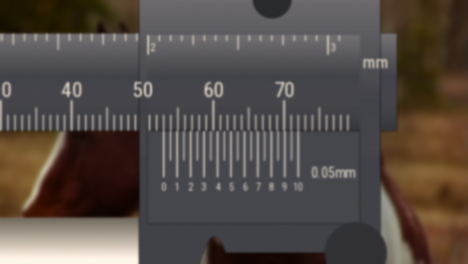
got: 53.0 mm
